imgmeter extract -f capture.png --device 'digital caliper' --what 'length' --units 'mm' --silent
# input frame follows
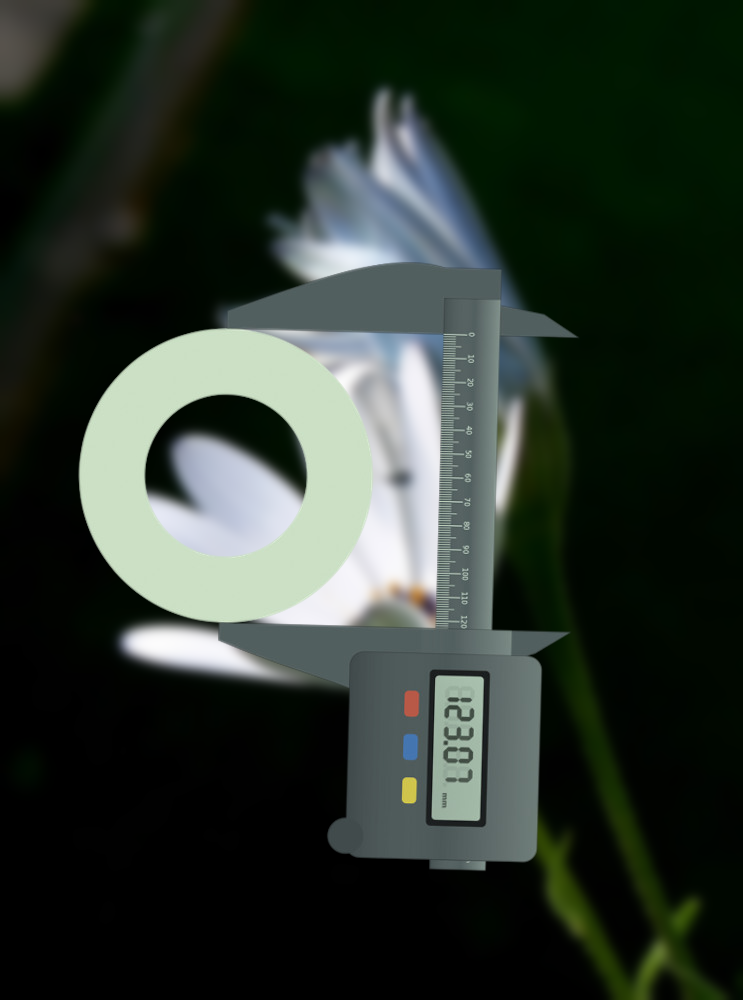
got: 123.07 mm
